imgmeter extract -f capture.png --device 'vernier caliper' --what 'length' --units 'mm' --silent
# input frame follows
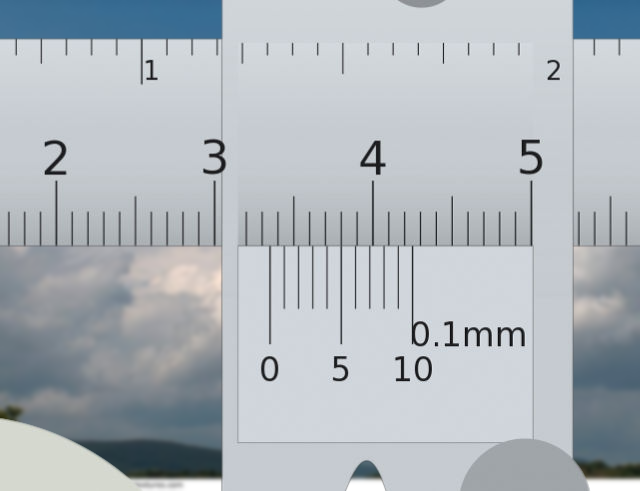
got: 33.5 mm
